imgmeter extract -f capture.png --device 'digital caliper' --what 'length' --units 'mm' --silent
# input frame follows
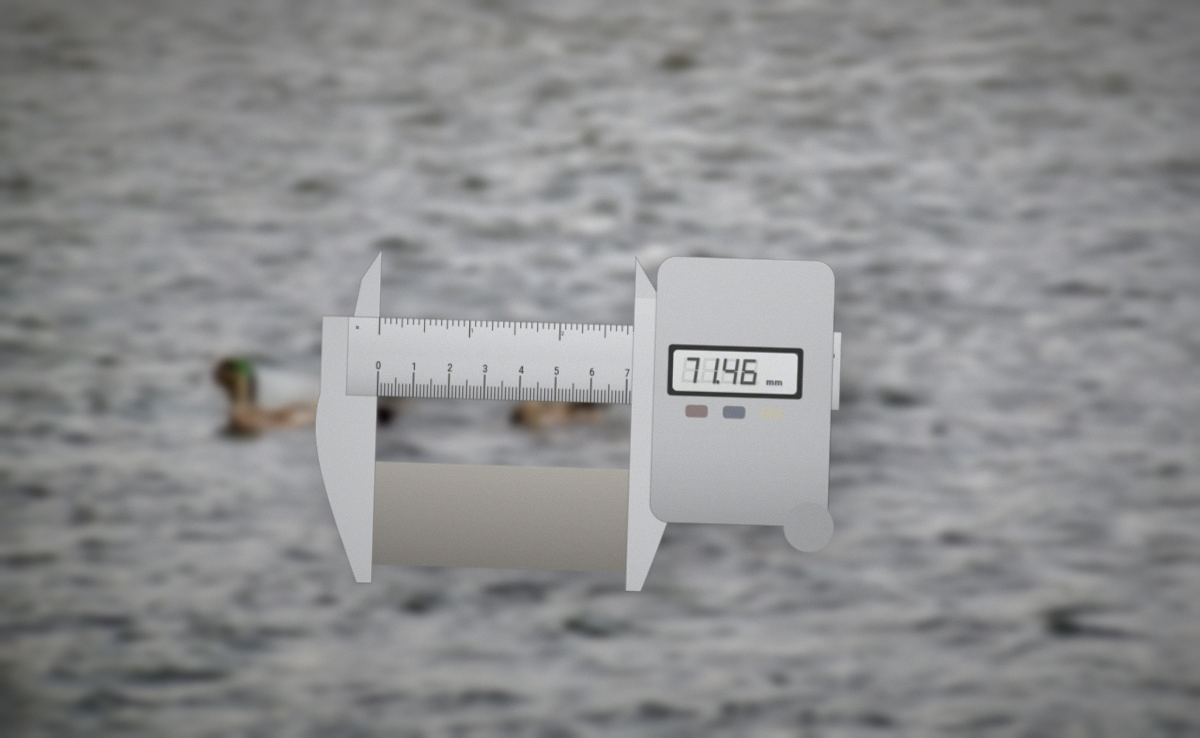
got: 71.46 mm
